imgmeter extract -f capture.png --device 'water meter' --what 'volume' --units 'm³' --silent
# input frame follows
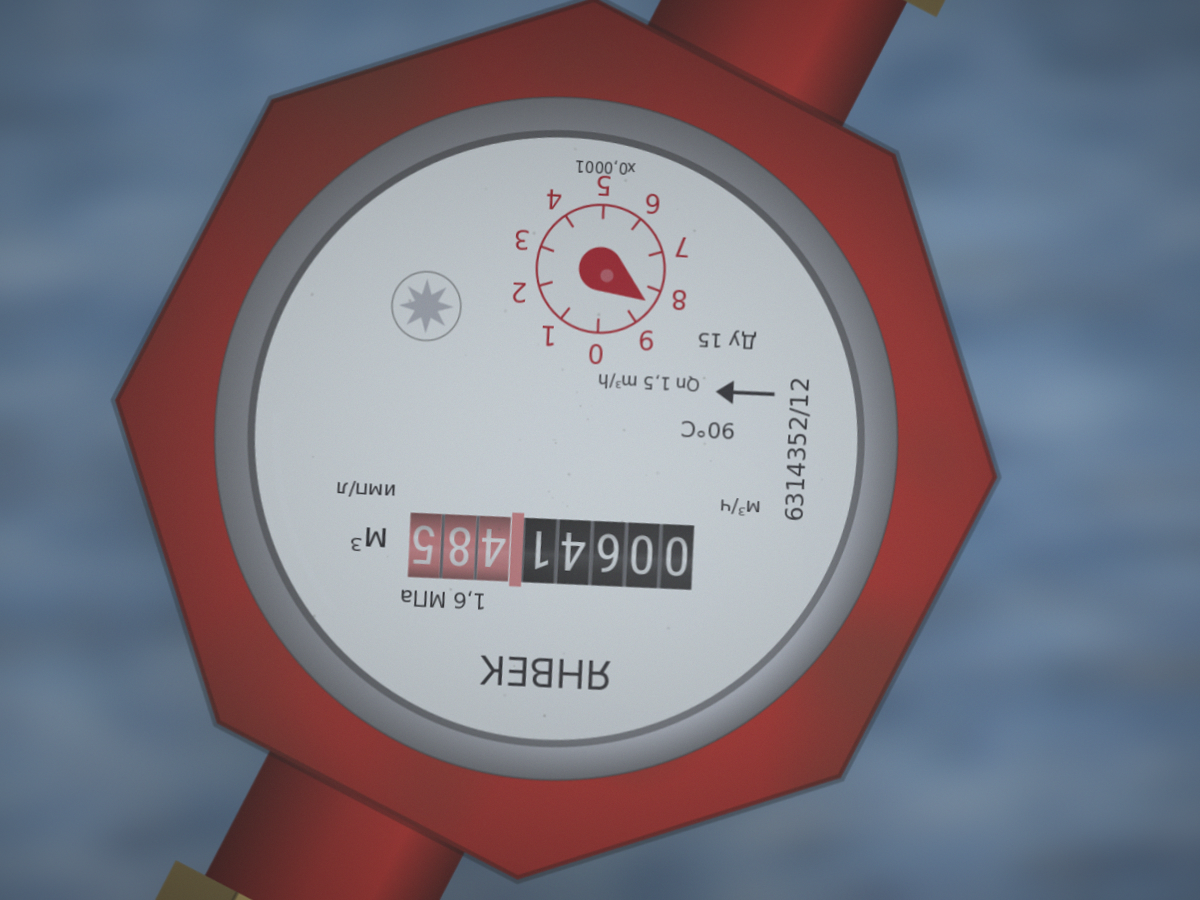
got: 641.4858 m³
